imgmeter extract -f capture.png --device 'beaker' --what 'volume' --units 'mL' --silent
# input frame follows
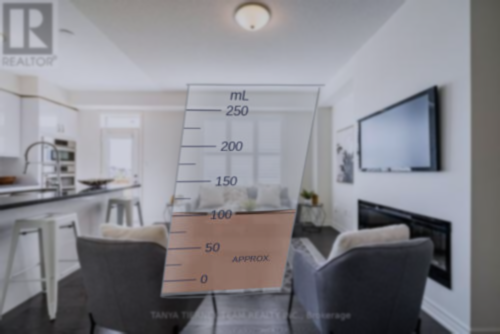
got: 100 mL
